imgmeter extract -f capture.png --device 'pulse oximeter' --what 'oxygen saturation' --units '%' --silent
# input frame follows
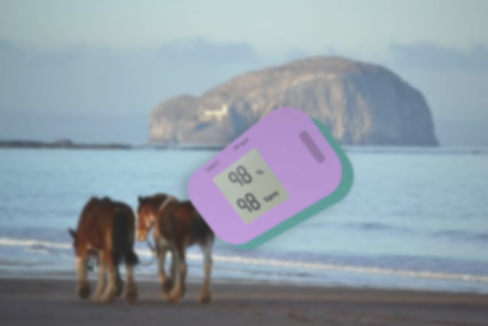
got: 98 %
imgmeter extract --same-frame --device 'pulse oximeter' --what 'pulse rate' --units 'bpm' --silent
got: 98 bpm
